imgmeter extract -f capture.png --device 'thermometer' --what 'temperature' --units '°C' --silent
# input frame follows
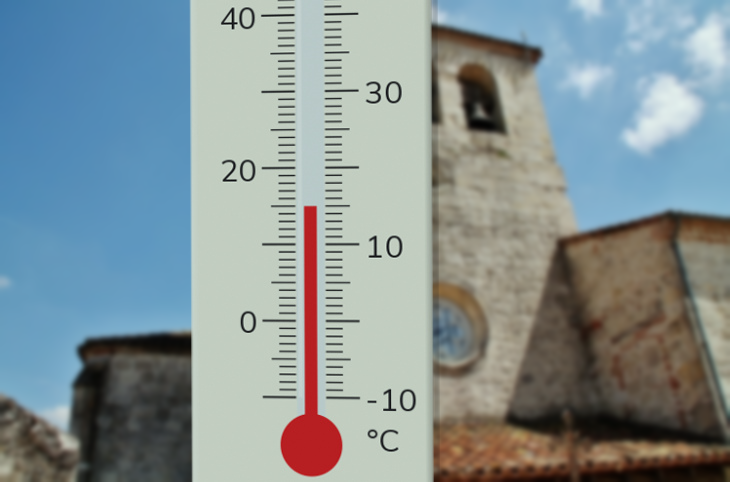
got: 15 °C
